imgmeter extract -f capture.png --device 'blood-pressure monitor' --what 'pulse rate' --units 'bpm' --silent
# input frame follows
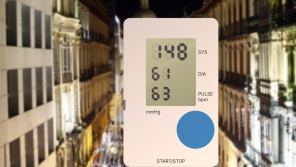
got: 63 bpm
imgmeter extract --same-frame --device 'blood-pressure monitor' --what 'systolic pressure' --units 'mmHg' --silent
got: 148 mmHg
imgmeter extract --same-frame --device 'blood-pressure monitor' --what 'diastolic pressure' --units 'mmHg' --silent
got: 61 mmHg
